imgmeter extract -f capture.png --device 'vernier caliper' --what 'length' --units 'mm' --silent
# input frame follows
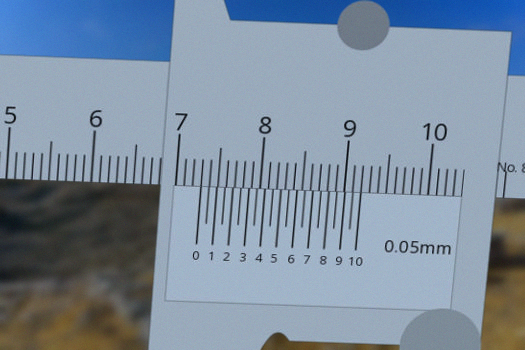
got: 73.0 mm
